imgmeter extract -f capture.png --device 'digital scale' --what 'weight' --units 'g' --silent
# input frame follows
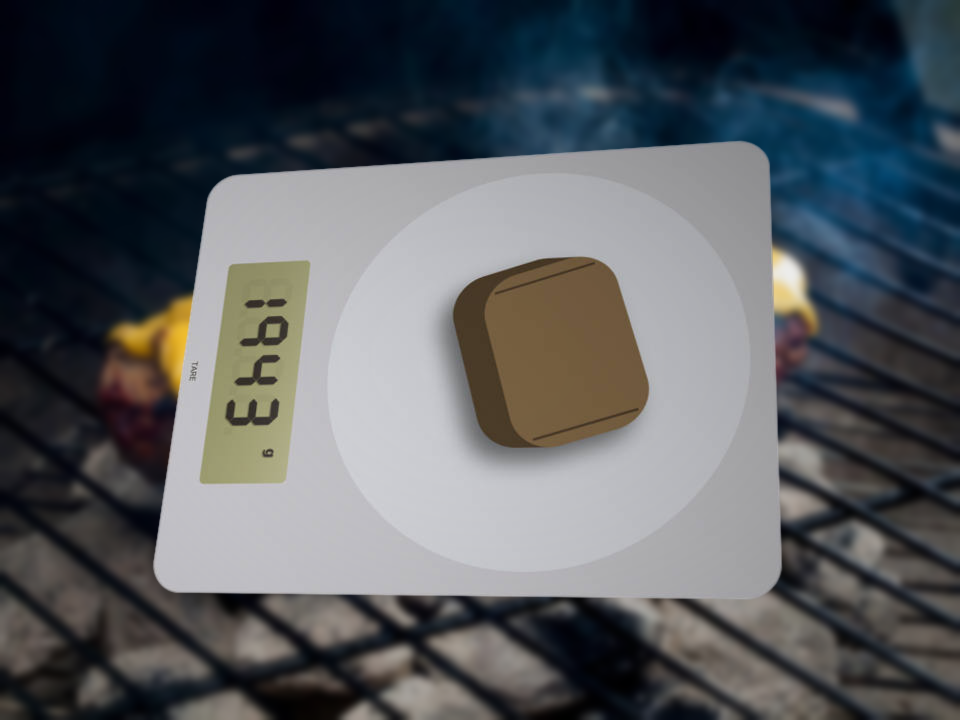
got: 1943 g
